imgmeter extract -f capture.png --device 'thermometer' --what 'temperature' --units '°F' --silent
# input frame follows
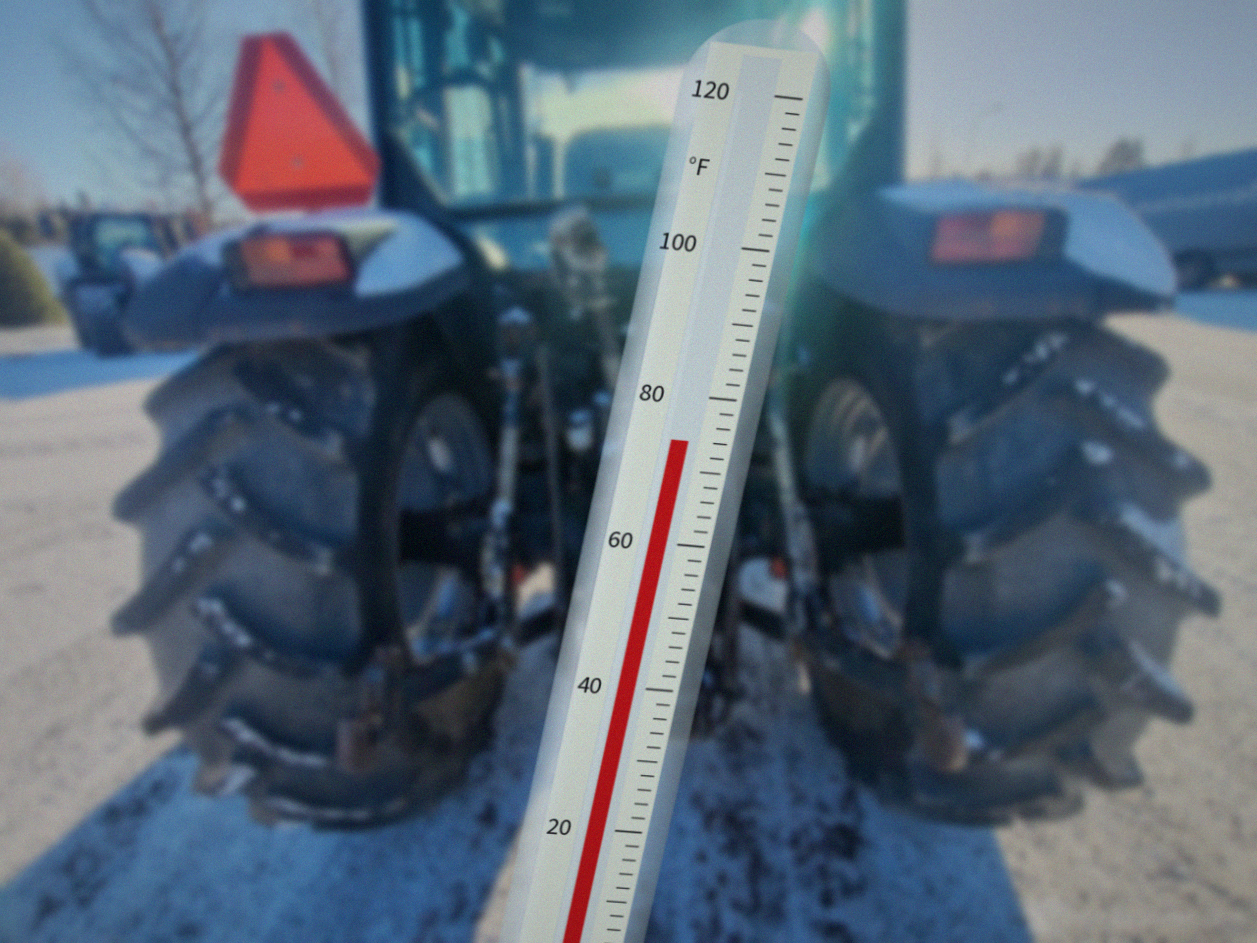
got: 74 °F
